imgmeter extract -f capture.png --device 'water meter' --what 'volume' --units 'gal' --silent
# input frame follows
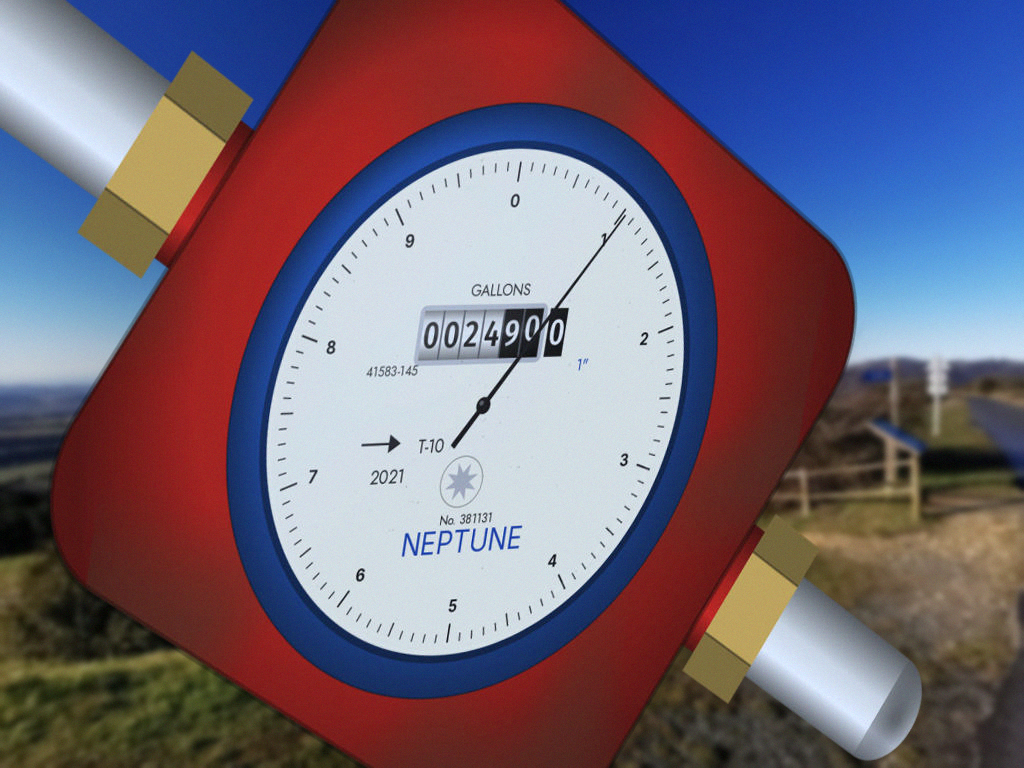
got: 24901.0 gal
